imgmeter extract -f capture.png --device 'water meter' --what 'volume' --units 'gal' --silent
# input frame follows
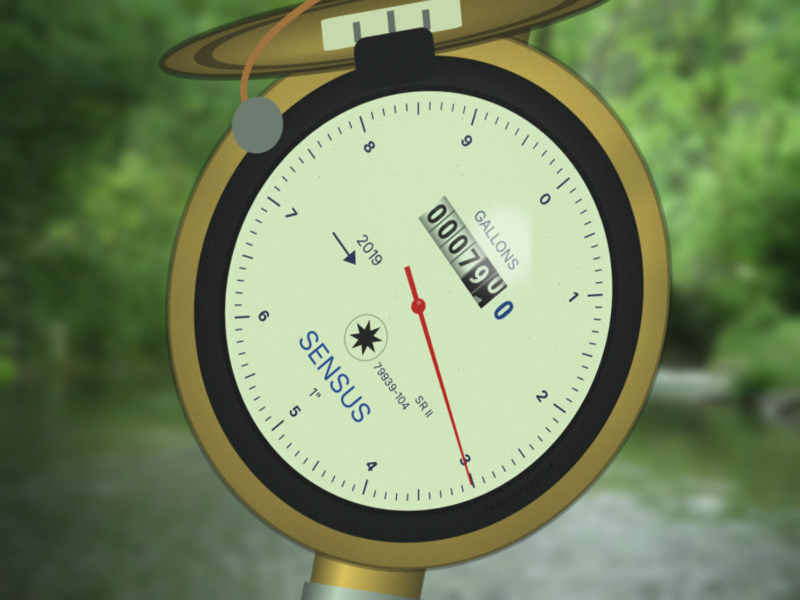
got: 7903.0 gal
